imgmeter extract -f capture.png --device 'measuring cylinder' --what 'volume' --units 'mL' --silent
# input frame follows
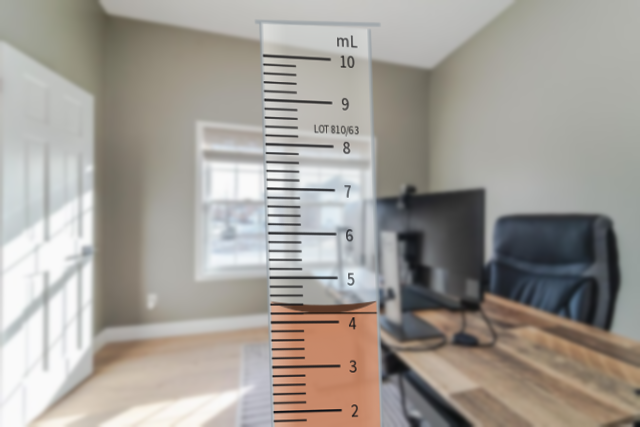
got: 4.2 mL
